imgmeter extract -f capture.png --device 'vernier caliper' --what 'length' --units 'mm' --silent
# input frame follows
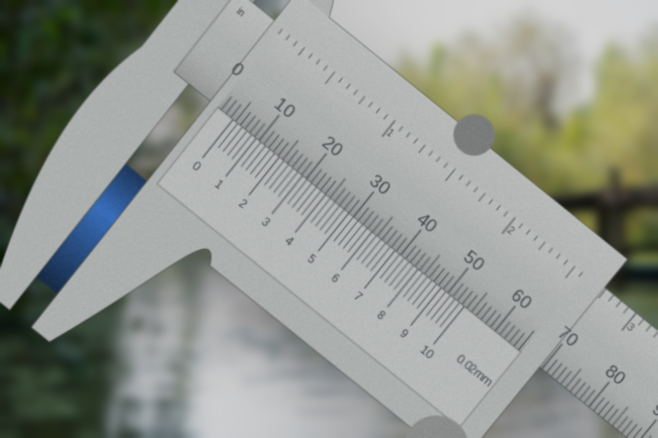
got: 4.5 mm
